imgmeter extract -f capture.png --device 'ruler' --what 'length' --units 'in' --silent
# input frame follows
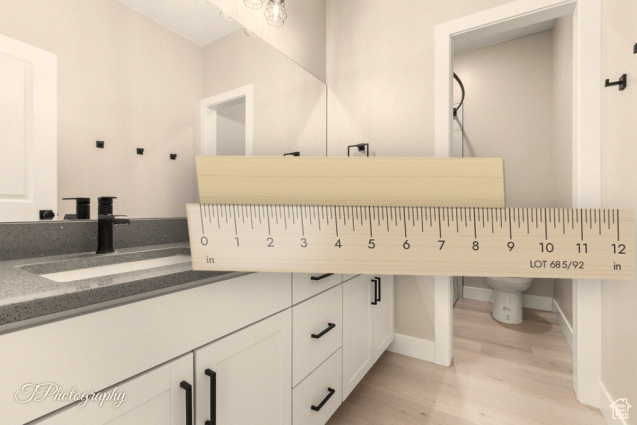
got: 8.875 in
